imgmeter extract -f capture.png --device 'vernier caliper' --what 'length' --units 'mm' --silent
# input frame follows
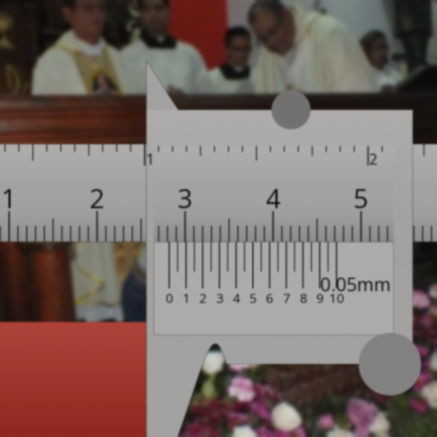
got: 28.2 mm
